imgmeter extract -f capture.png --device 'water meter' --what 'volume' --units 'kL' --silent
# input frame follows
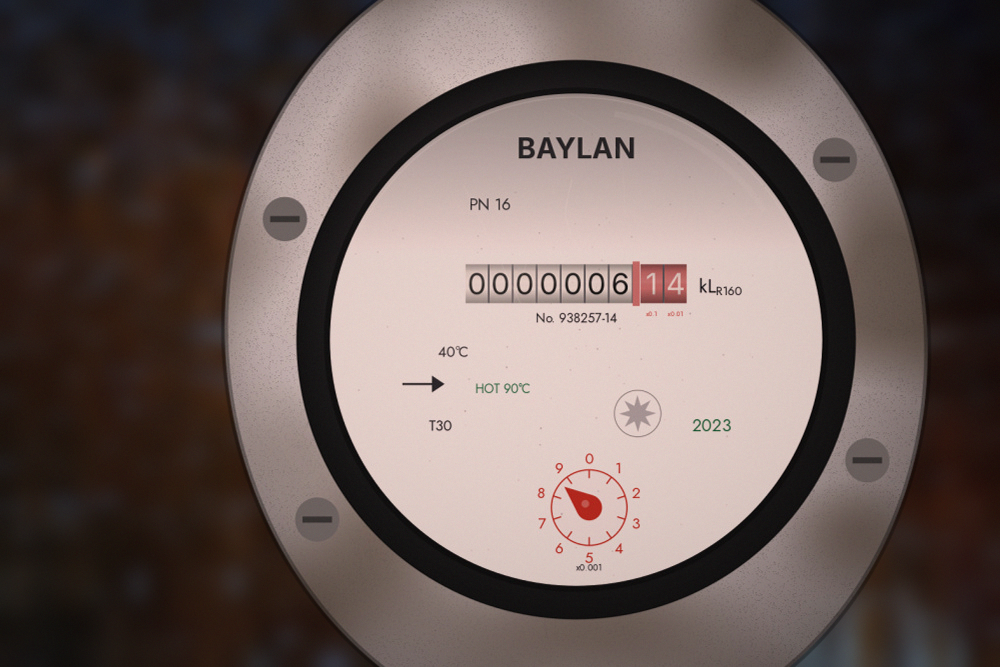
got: 6.148 kL
